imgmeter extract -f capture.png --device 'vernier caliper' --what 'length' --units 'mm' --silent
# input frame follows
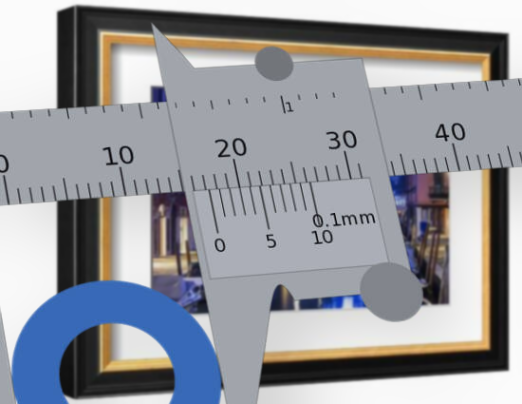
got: 17.3 mm
